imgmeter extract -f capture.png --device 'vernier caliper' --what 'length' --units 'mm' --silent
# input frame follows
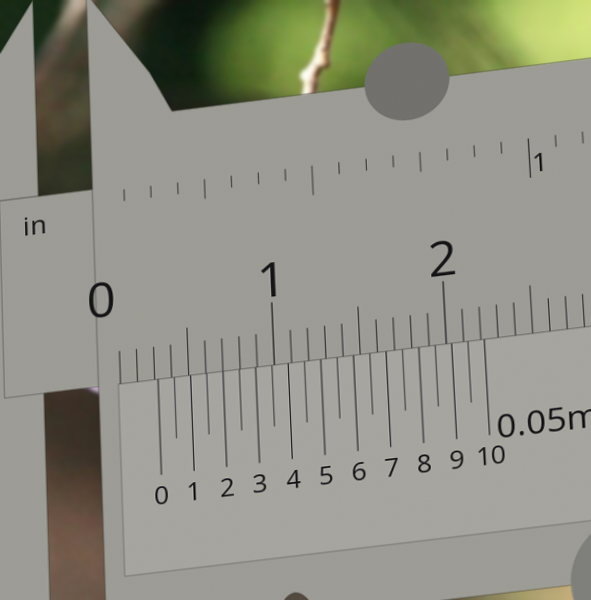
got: 3.2 mm
